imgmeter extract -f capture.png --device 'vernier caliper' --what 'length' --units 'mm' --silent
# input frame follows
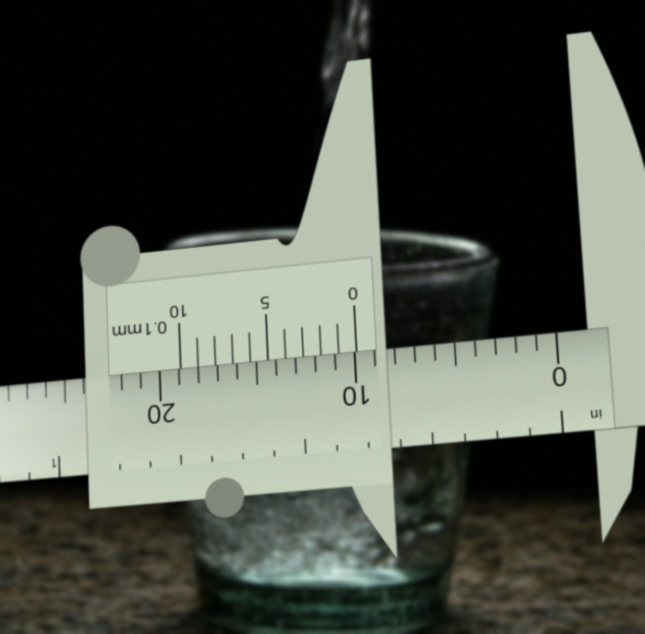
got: 9.9 mm
